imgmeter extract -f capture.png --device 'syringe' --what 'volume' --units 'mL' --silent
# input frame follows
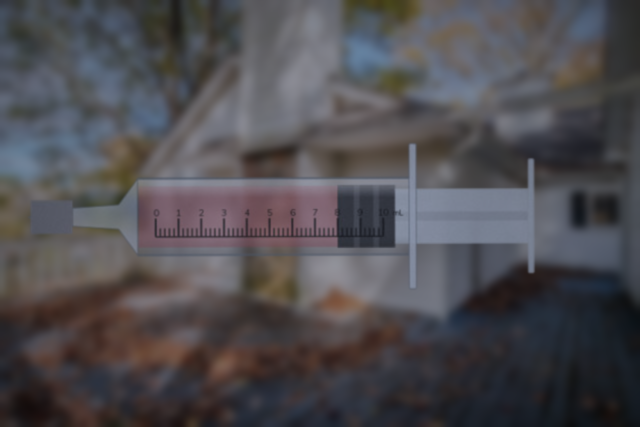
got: 8 mL
